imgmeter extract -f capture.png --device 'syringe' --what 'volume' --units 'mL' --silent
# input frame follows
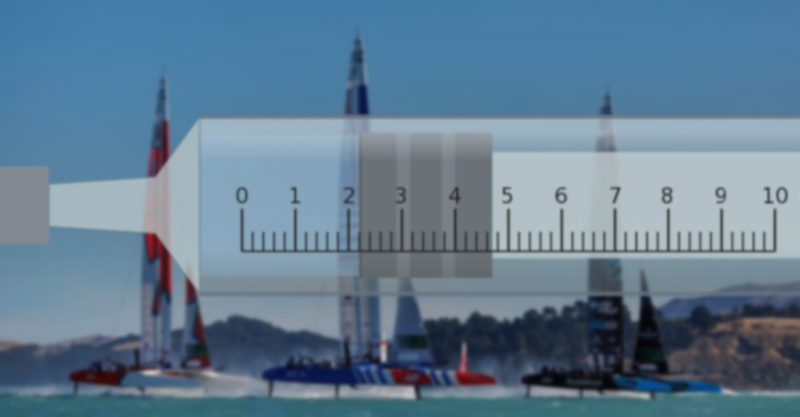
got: 2.2 mL
